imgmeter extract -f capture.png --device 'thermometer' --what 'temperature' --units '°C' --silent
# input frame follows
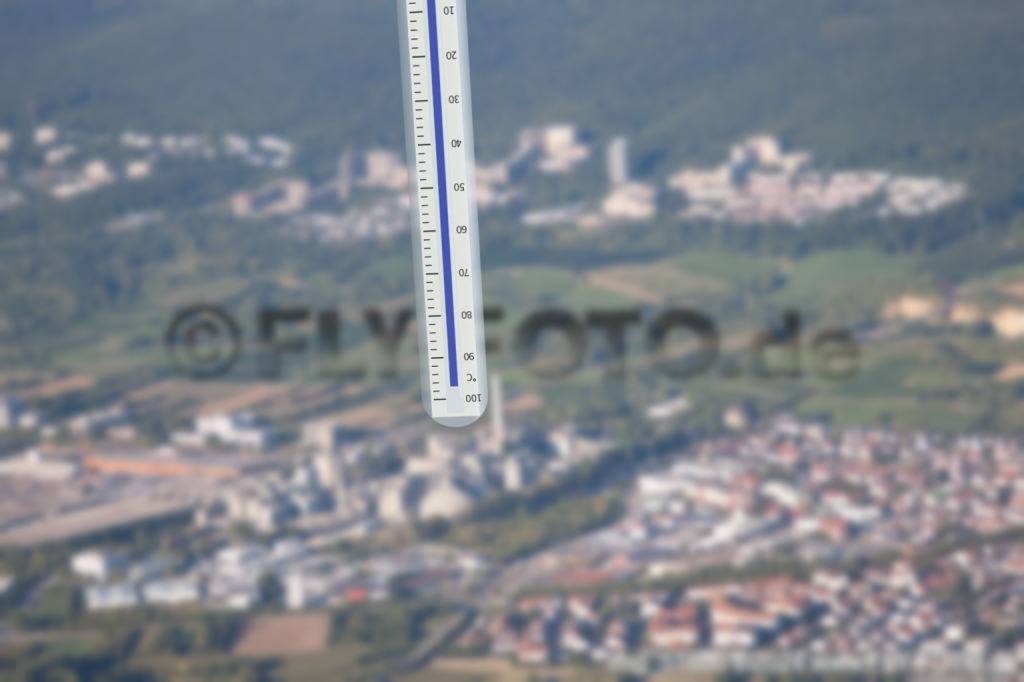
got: 97 °C
